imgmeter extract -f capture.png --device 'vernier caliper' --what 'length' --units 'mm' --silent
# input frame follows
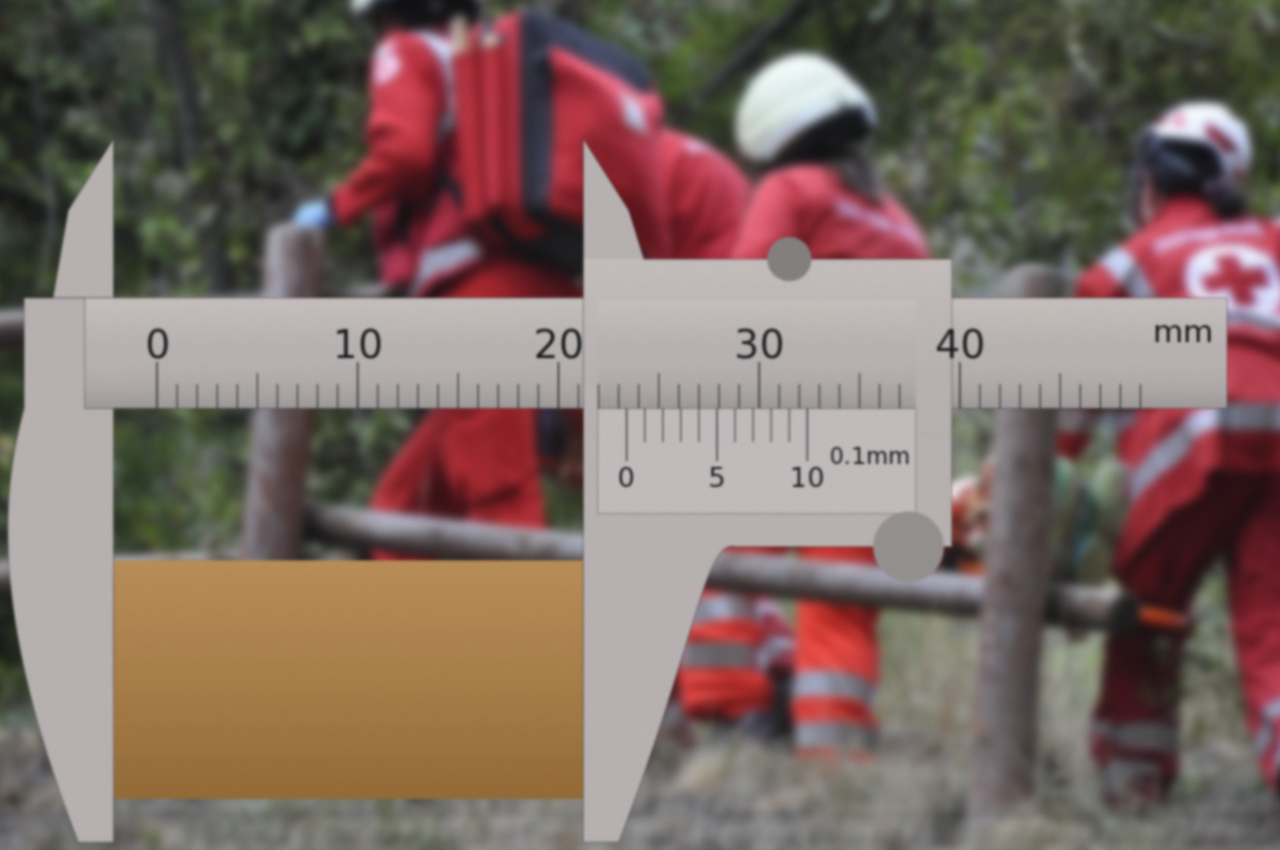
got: 23.4 mm
